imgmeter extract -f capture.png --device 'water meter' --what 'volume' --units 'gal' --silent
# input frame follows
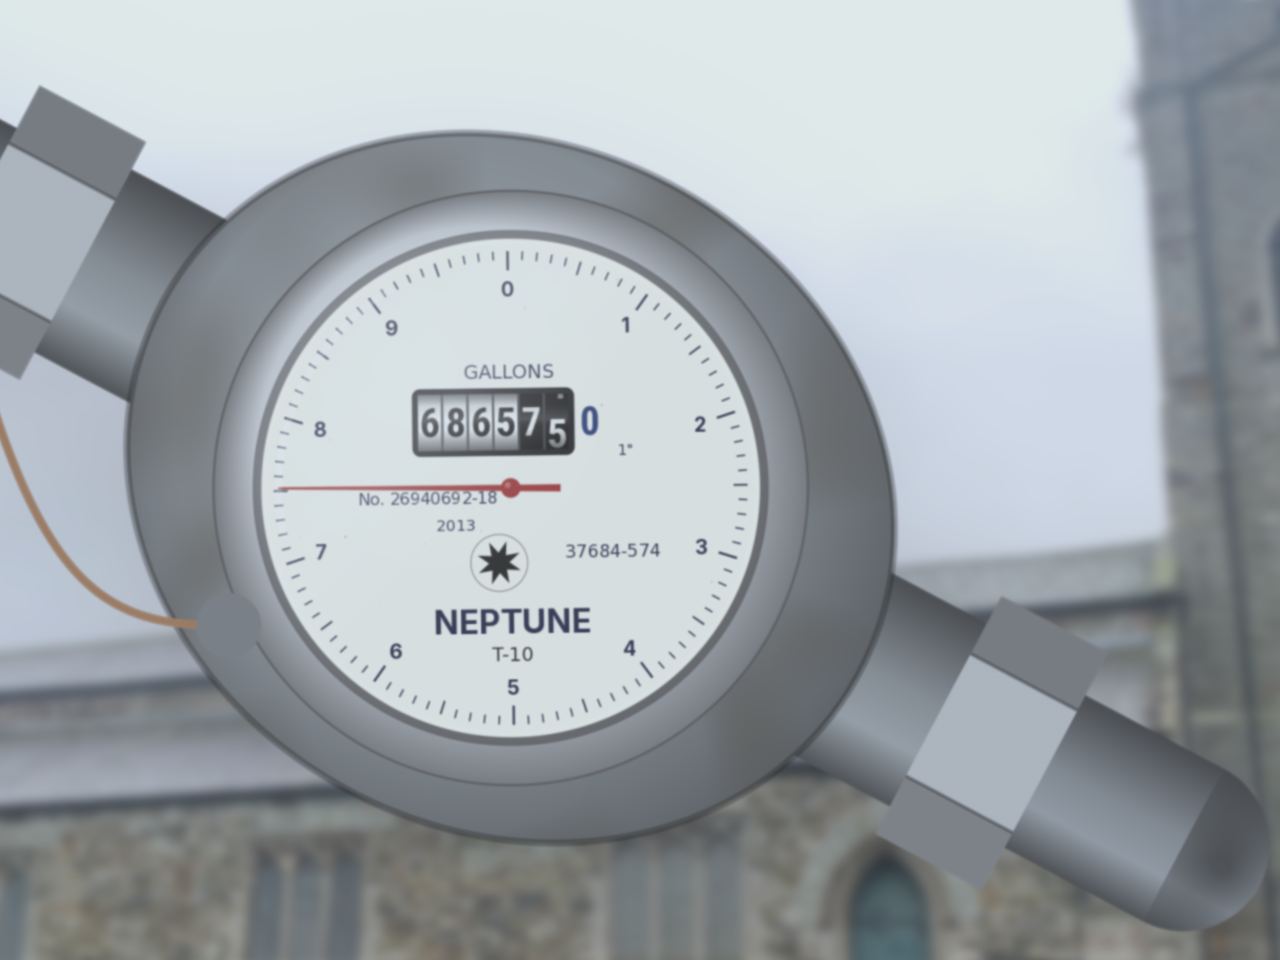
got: 6865747.5 gal
